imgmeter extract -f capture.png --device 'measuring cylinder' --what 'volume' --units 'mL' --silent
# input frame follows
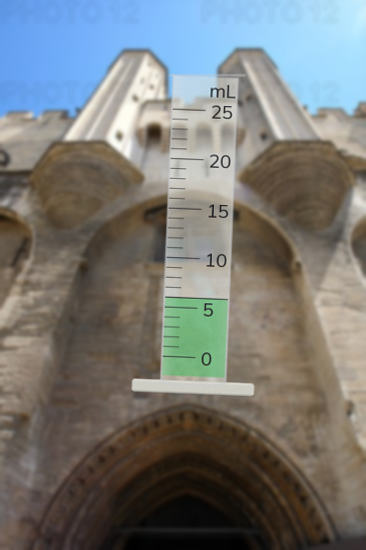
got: 6 mL
